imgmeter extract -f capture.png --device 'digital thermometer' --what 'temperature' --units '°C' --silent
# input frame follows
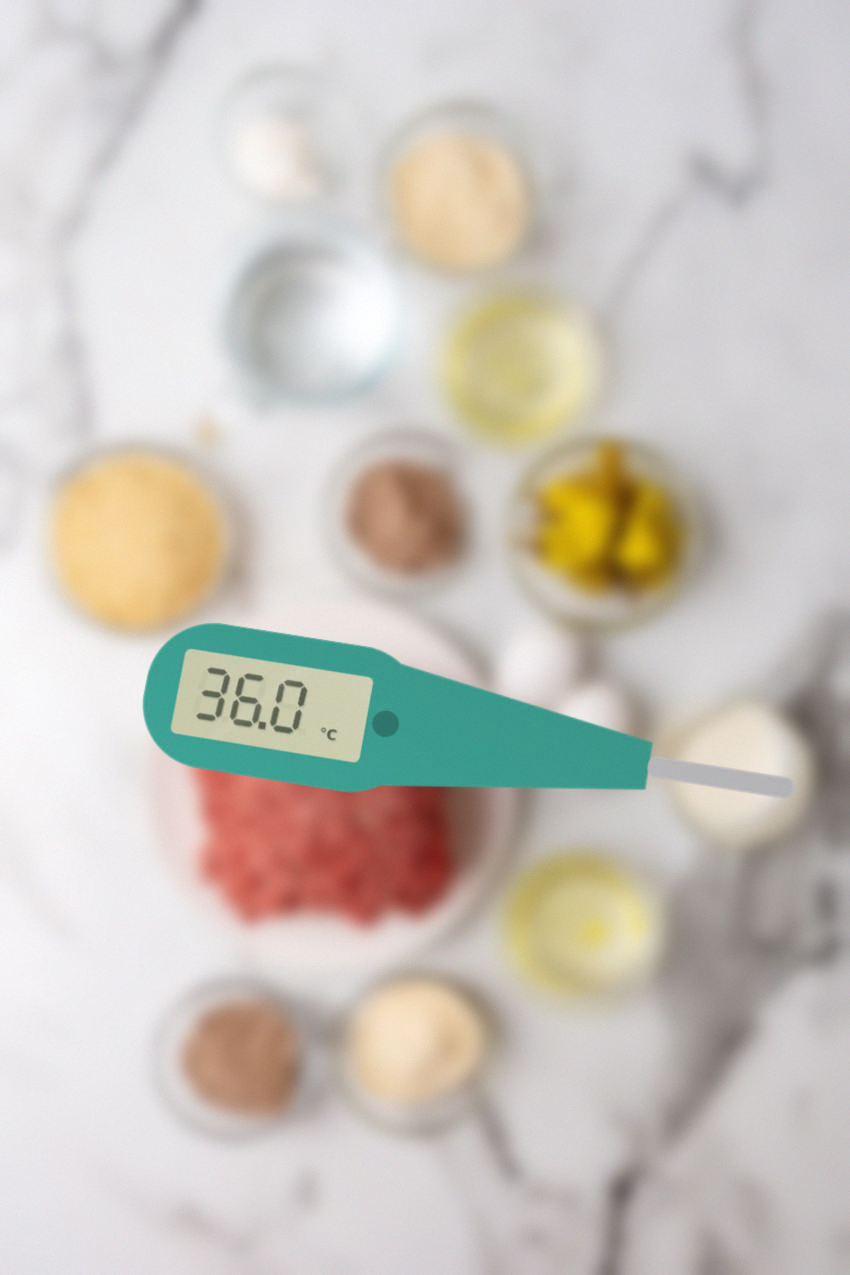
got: 36.0 °C
